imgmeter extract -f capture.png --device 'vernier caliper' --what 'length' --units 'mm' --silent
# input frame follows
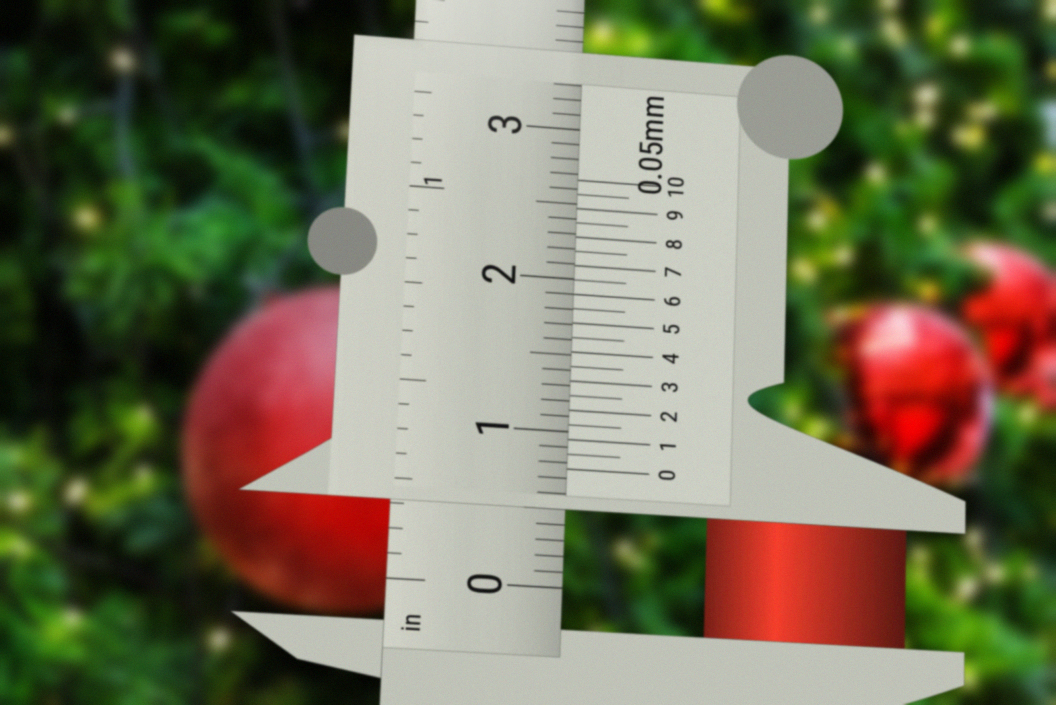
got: 7.6 mm
